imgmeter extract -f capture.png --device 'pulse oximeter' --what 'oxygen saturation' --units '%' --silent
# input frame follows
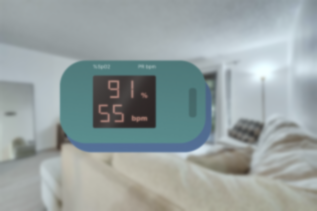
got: 91 %
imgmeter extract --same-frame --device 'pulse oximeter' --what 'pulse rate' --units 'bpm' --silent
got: 55 bpm
